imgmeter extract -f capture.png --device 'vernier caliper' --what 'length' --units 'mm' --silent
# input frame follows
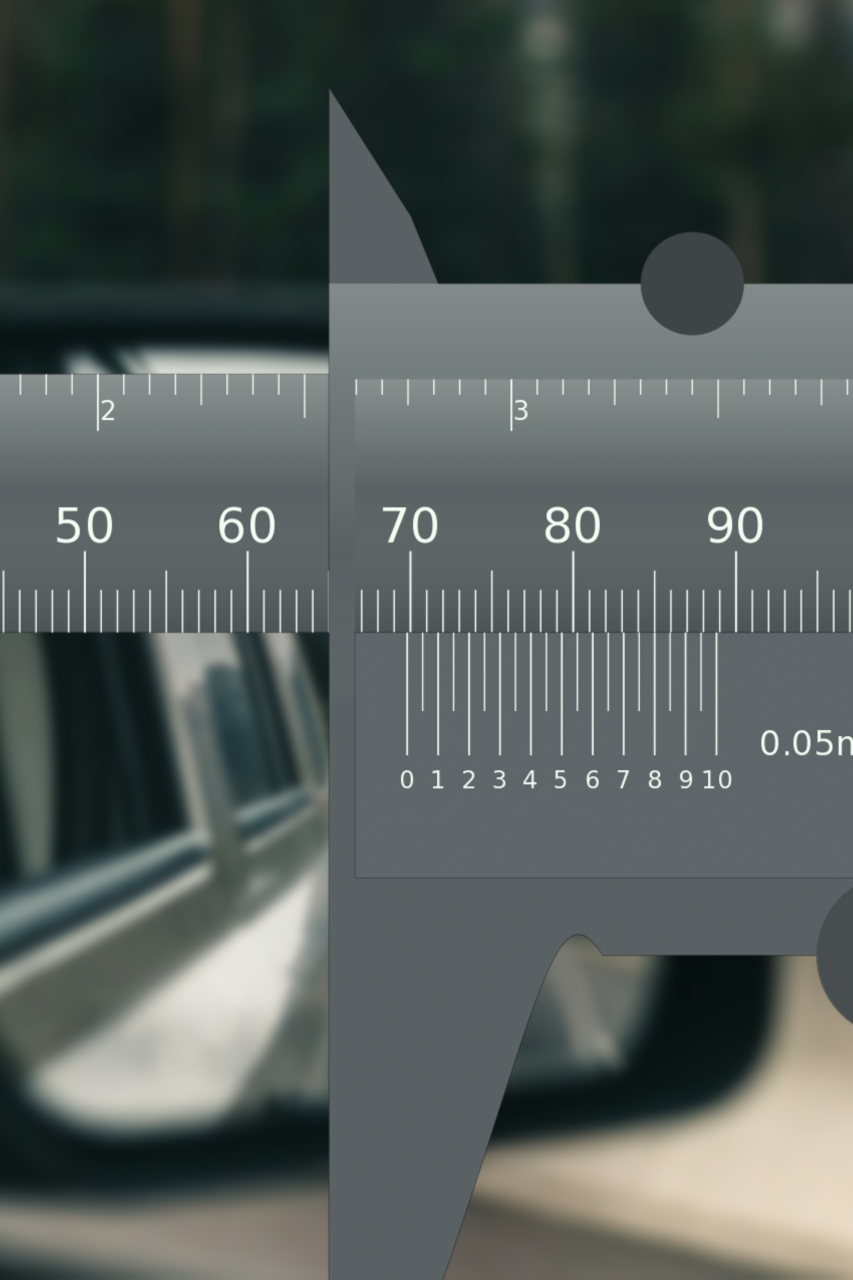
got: 69.8 mm
